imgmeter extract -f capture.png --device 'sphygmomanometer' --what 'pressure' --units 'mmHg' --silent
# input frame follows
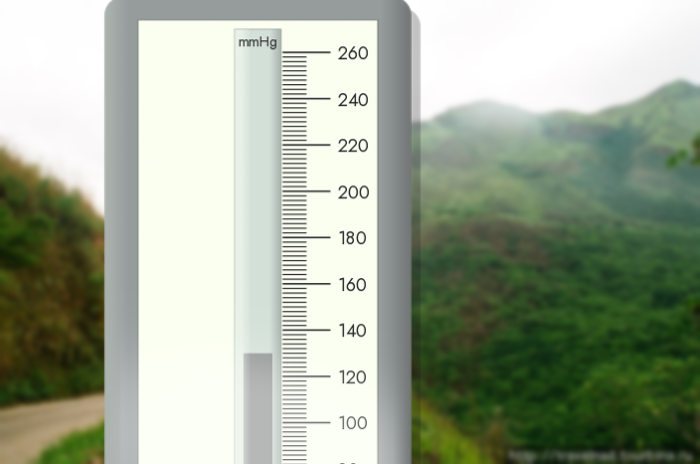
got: 130 mmHg
